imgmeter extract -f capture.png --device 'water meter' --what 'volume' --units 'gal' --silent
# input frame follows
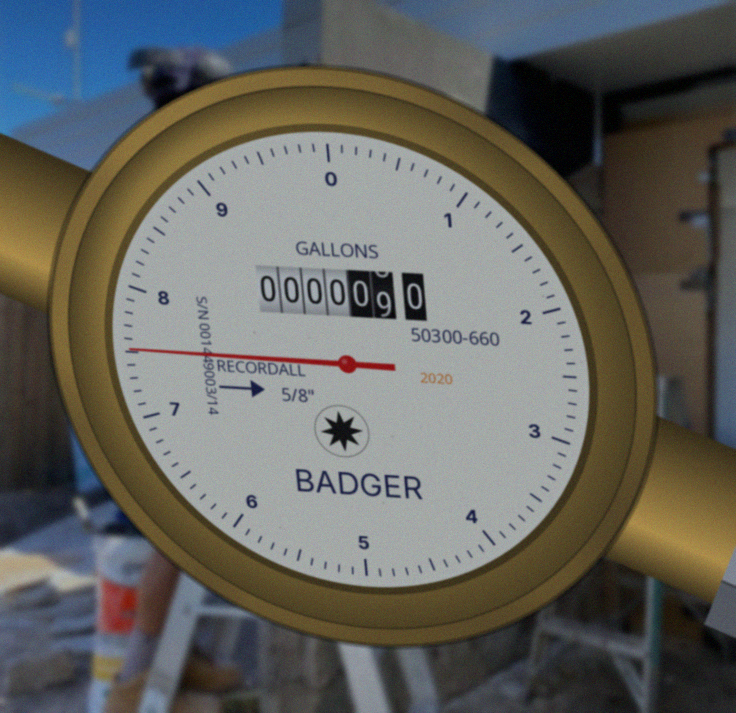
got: 87.5 gal
